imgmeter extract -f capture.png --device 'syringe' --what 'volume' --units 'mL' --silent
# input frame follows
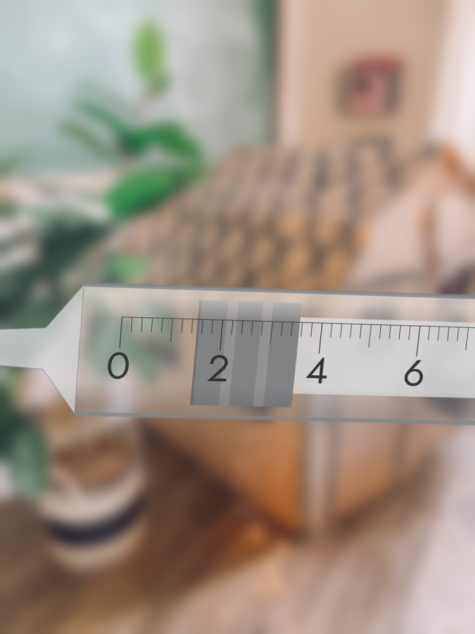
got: 1.5 mL
